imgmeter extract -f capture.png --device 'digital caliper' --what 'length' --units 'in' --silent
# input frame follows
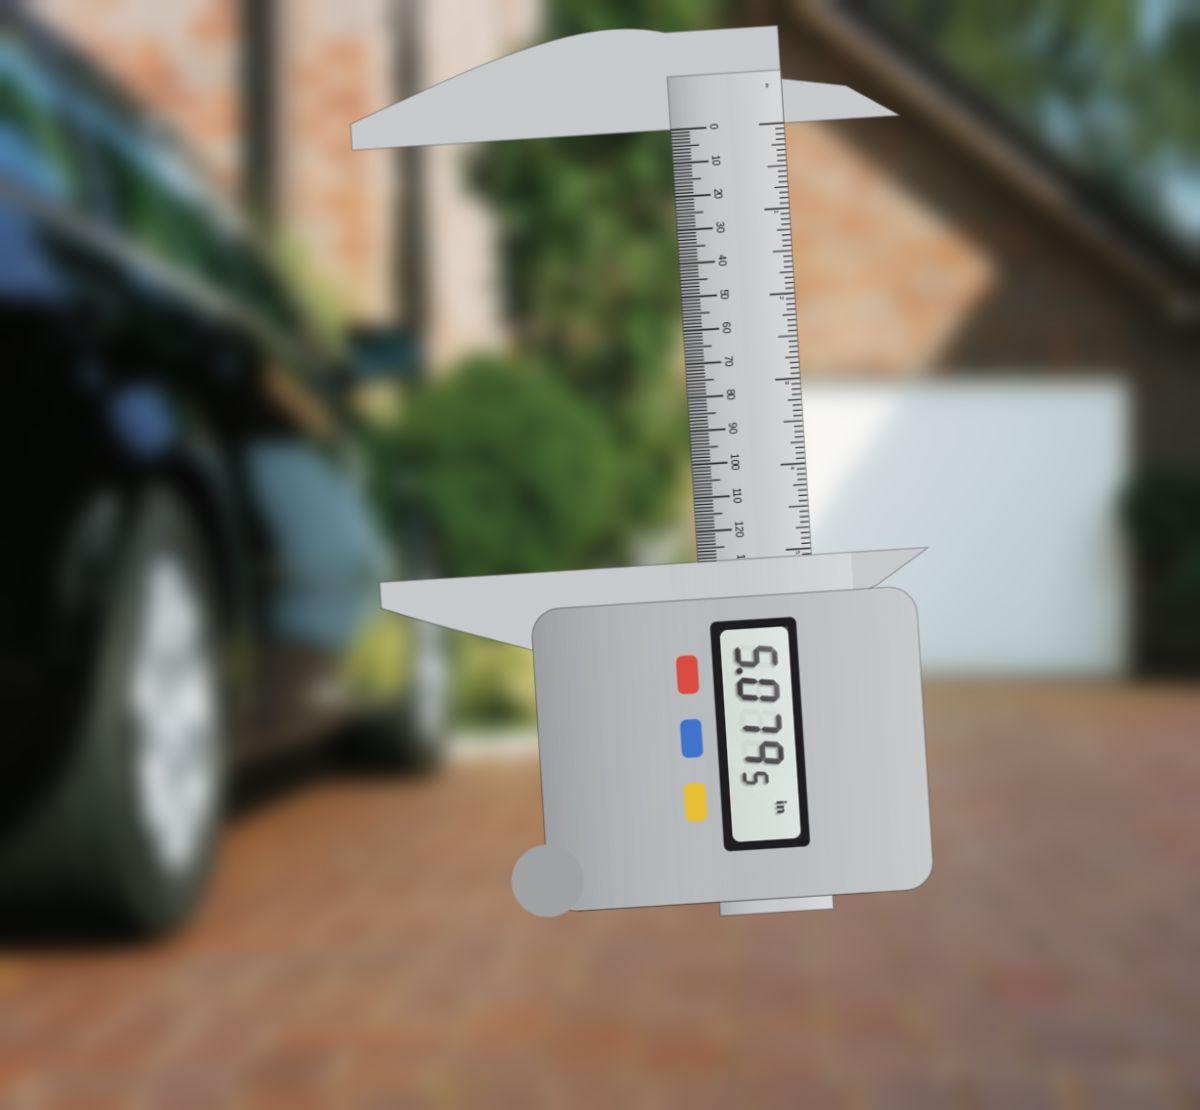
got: 5.0795 in
